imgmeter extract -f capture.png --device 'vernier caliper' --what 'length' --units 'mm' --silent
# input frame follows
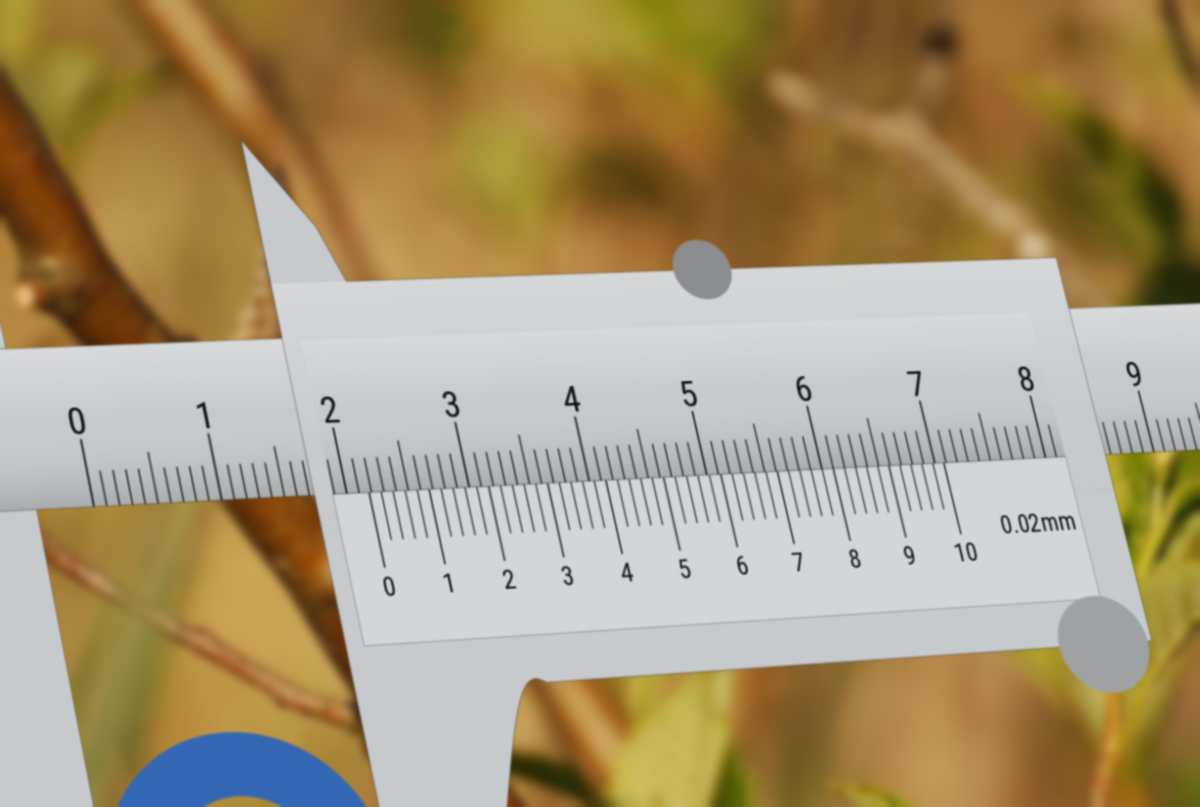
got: 21.8 mm
